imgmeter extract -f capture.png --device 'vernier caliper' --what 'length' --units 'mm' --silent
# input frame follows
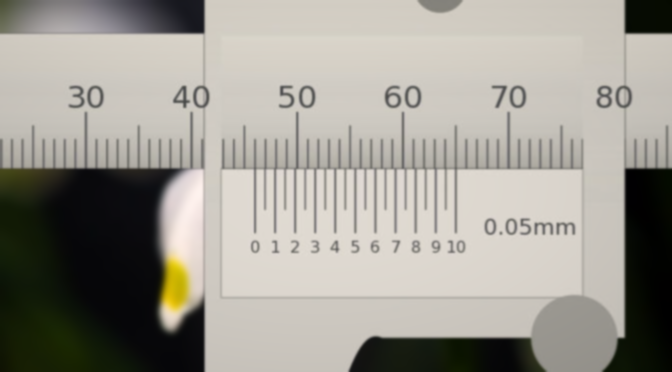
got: 46.0 mm
